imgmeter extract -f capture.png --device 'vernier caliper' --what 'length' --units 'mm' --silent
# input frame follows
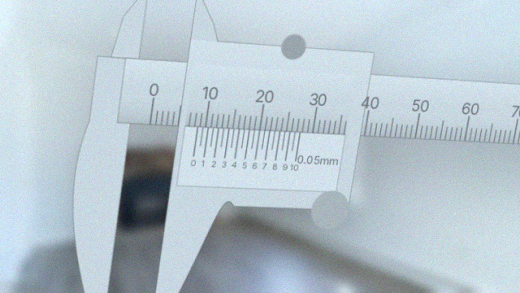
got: 8.6 mm
